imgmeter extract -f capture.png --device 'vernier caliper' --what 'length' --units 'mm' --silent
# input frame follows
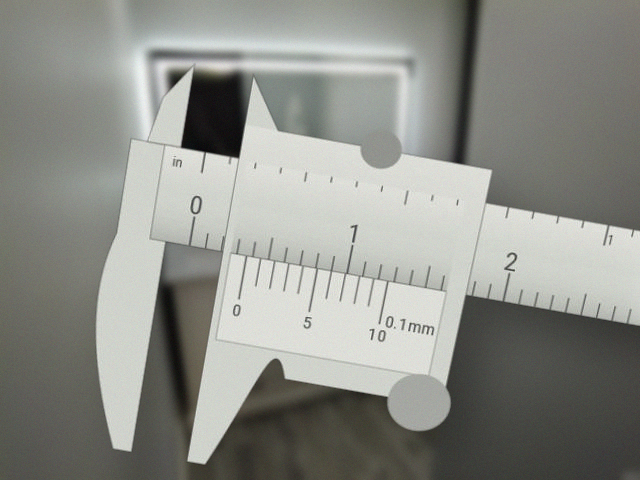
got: 3.6 mm
